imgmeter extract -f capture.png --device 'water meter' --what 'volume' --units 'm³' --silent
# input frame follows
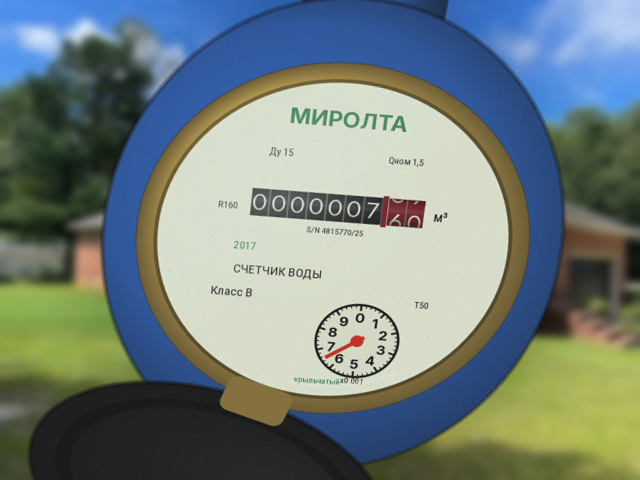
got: 7.596 m³
